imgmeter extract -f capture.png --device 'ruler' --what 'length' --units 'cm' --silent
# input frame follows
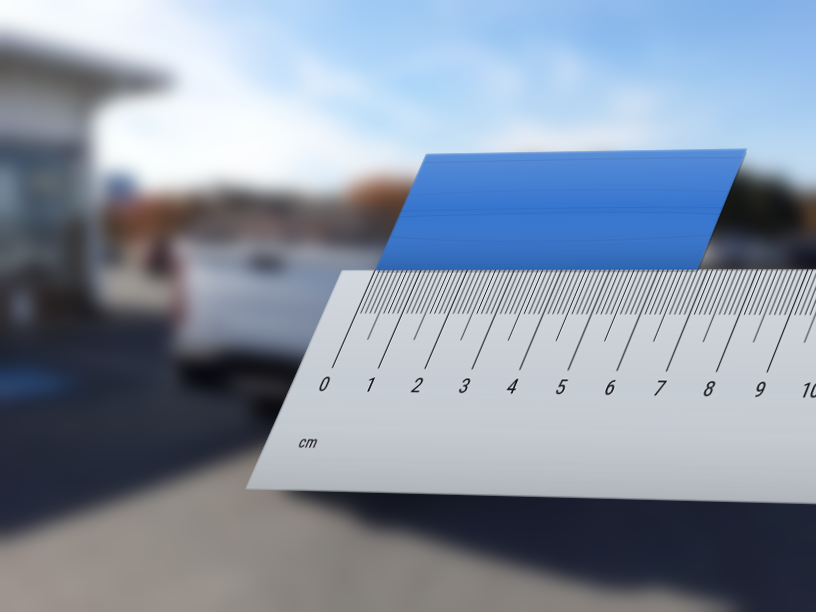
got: 6.8 cm
